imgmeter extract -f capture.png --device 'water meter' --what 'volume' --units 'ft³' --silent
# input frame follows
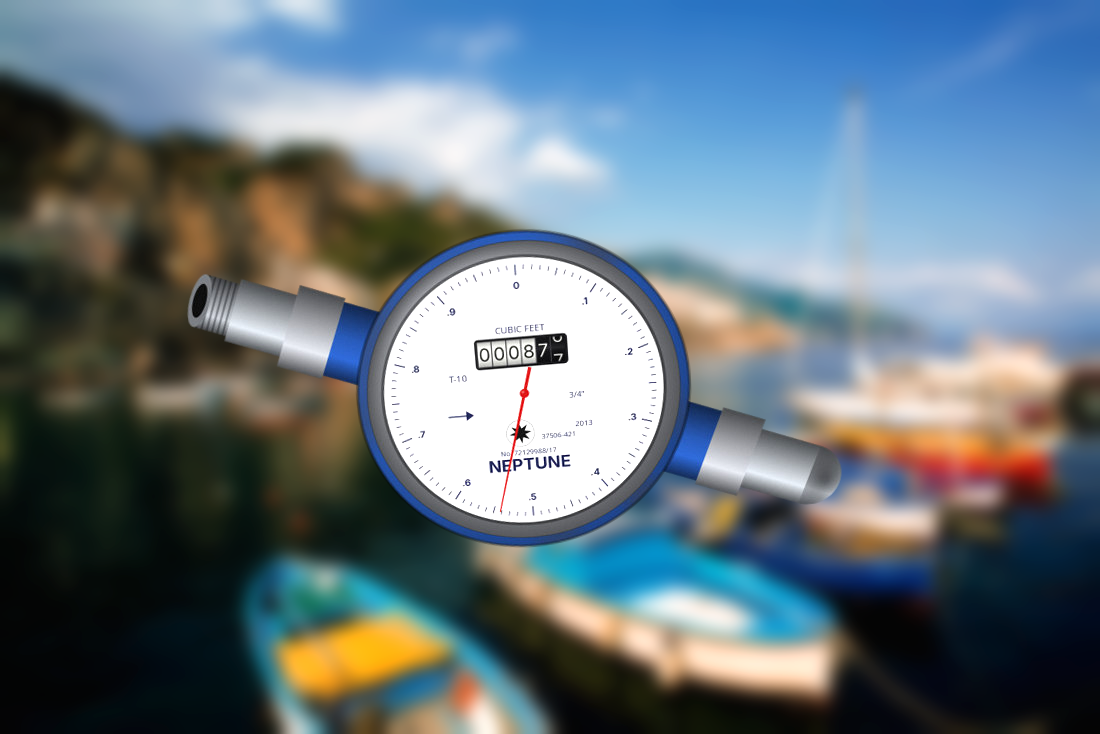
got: 876.54 ft³
